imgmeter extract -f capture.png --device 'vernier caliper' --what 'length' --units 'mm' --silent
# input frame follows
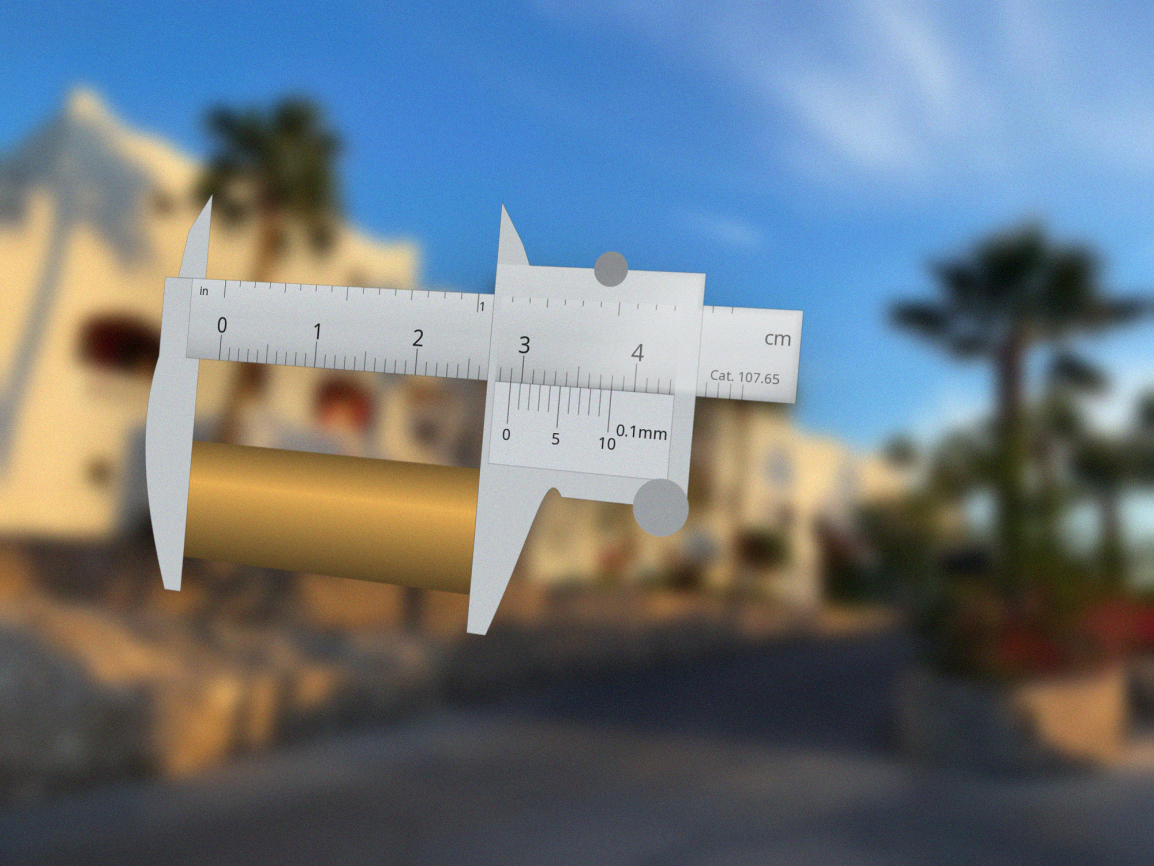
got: 29.0 mm
